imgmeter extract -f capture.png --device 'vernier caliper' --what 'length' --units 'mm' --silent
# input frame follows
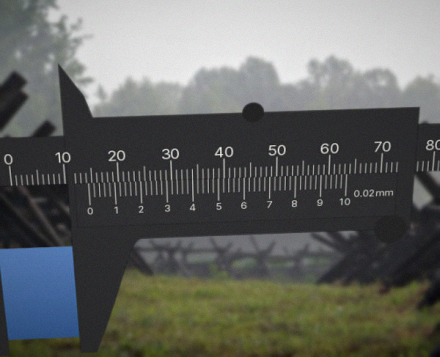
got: 14.4 mm
